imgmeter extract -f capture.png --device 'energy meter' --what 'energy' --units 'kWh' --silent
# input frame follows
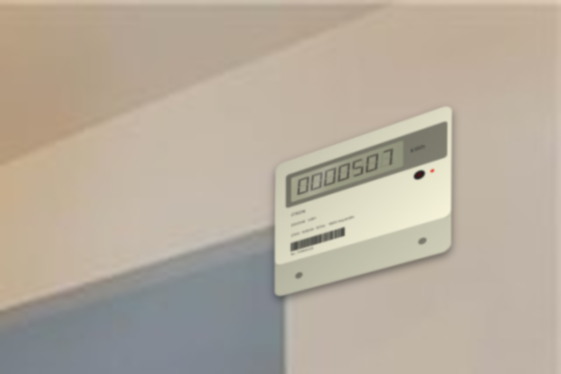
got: 507 kWh
